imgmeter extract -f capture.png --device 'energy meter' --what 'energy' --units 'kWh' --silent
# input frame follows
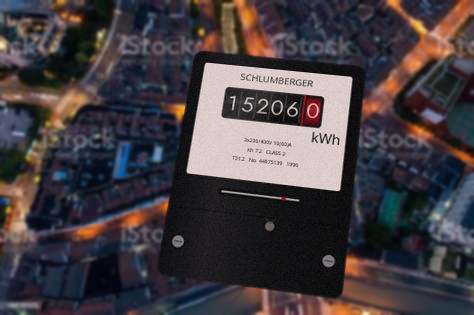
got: 15206.0 kWh
